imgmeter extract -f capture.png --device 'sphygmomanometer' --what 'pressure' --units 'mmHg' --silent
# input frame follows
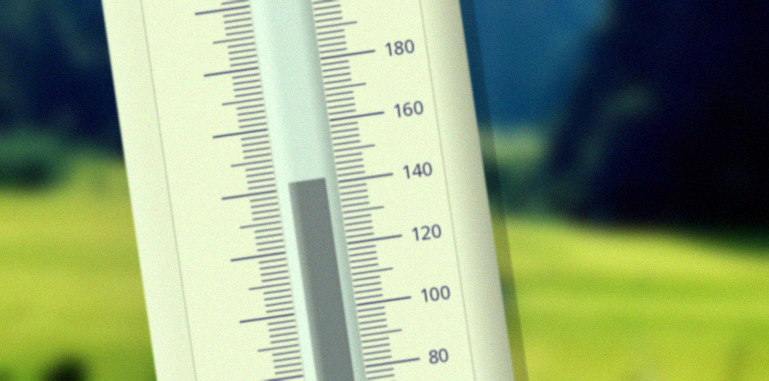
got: 142 mmHg
